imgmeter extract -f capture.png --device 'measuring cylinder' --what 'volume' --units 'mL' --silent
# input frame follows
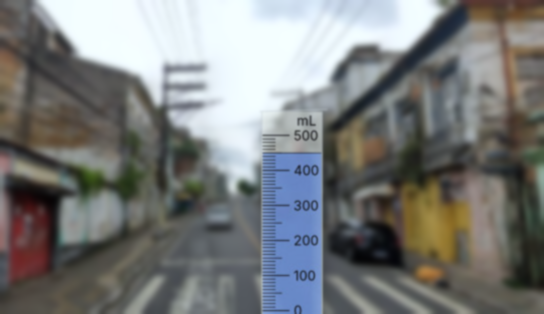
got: 450 mL
